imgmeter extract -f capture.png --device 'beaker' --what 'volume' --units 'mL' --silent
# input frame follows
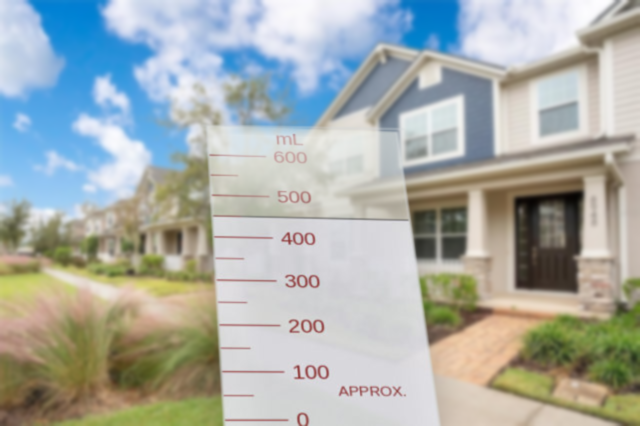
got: 450 mL
